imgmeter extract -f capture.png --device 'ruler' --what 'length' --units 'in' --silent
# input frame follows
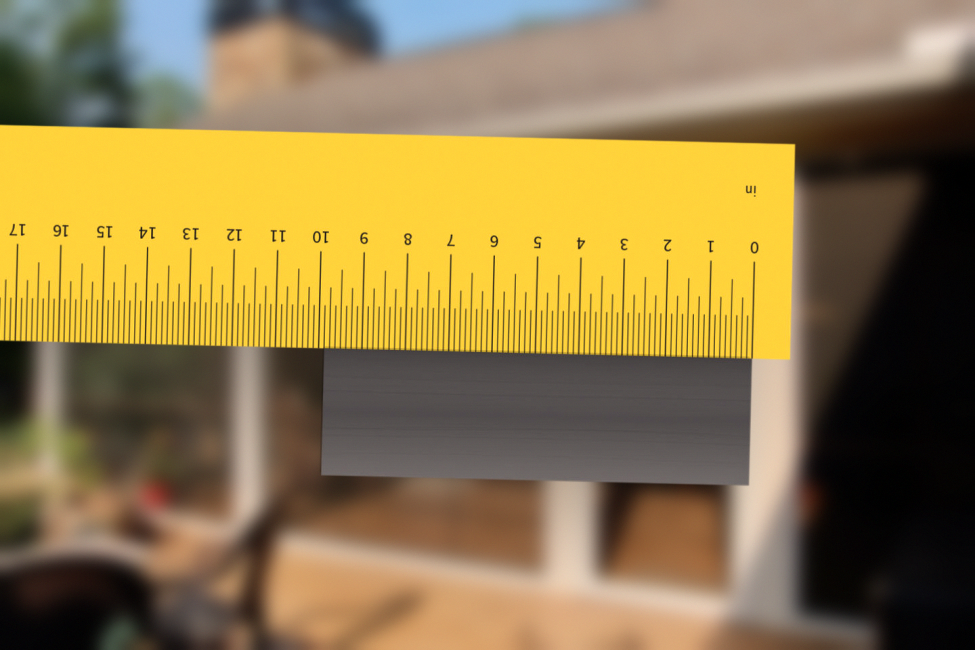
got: 9.875 in
